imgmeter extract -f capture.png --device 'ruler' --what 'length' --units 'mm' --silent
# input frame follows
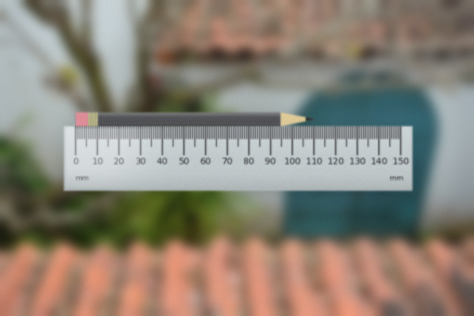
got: 110 mm
